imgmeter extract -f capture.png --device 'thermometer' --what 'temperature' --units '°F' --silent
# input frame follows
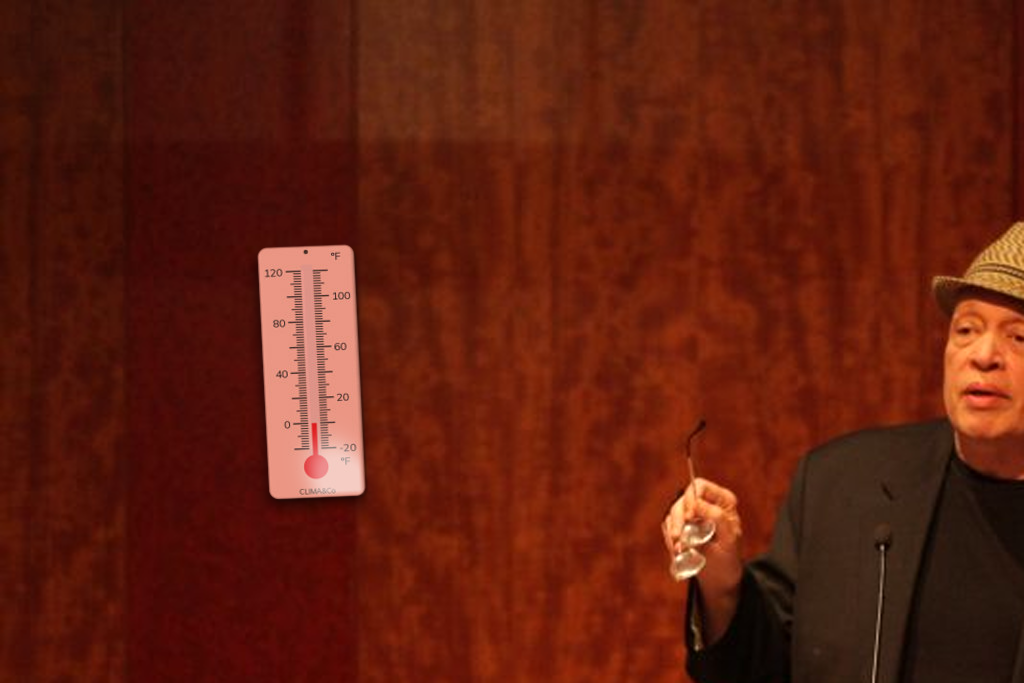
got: 0 °F
